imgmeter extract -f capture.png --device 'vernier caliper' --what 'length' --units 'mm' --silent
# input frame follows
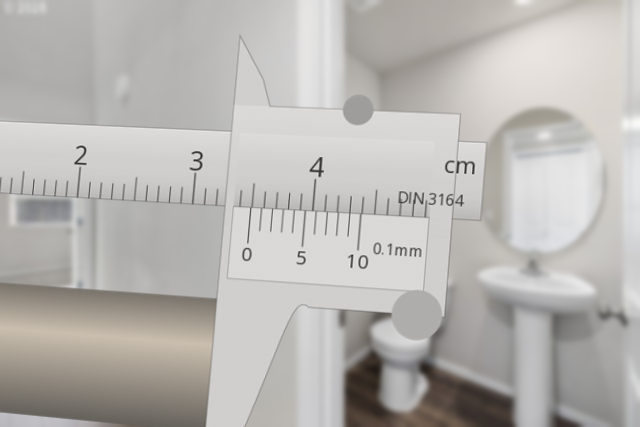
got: 34.9 mm
